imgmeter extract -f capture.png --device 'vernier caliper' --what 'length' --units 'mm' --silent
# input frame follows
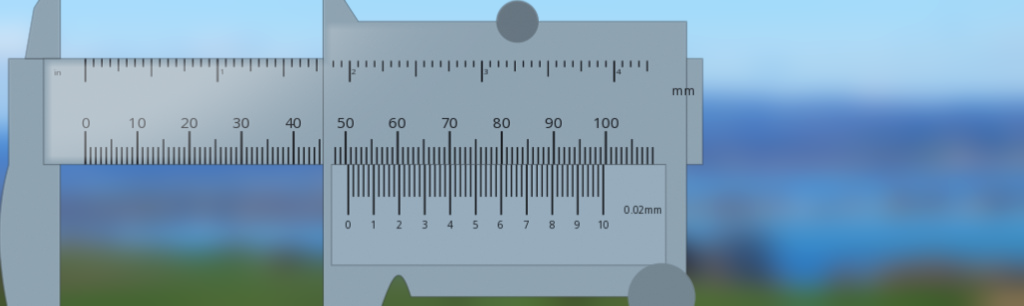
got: 50.5 mm
